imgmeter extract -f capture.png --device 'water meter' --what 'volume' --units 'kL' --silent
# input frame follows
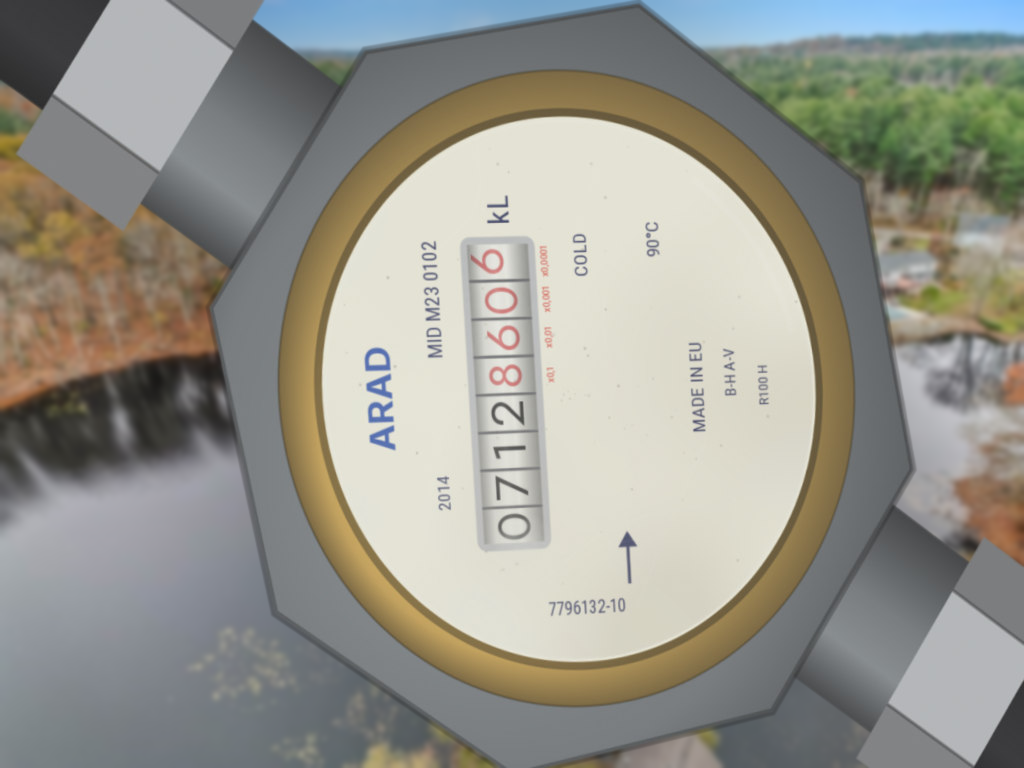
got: 712.8606 kL
